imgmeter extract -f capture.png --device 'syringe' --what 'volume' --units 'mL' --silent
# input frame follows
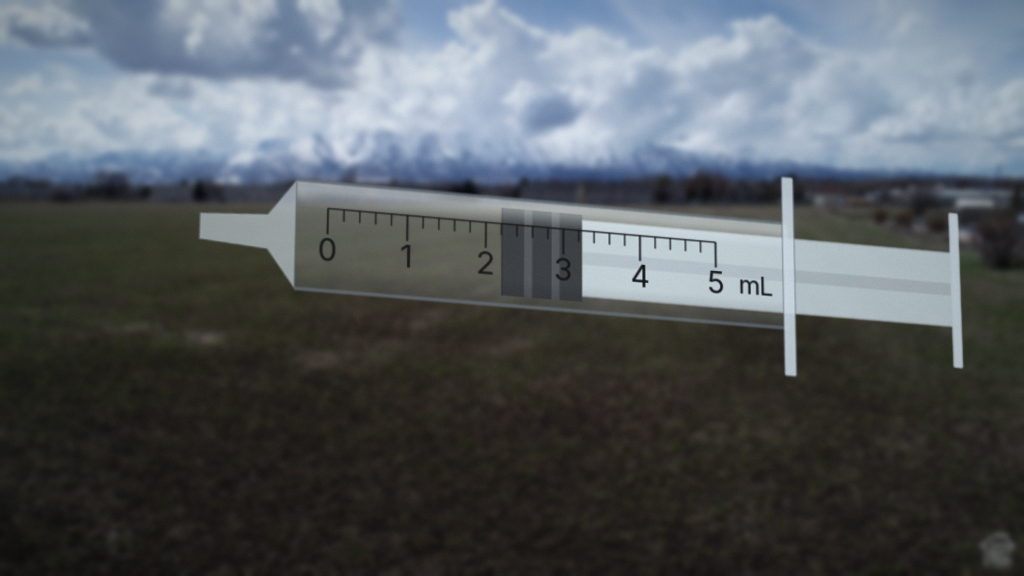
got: 2.2 mL
